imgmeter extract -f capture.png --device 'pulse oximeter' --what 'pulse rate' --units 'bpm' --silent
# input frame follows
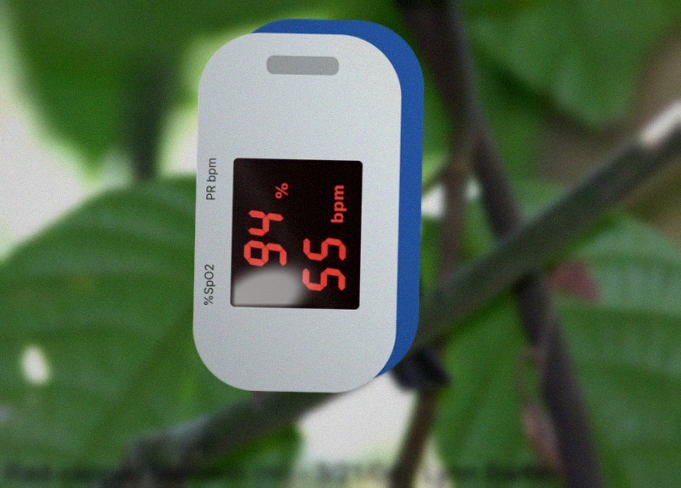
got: 55 bpm
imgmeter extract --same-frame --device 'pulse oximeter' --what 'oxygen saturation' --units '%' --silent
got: 94 %
